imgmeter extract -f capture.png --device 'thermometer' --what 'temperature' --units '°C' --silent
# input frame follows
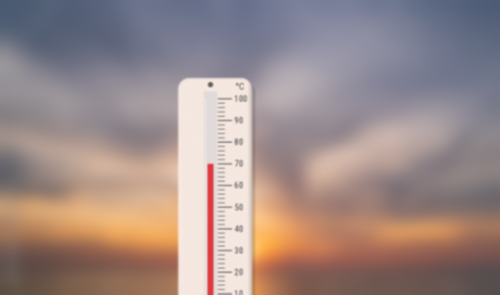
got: 70 °C
